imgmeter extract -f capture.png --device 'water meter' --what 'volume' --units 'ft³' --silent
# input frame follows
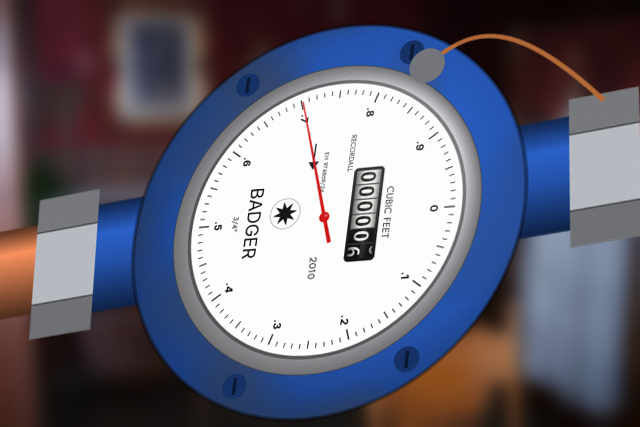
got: 5.70 ft³
